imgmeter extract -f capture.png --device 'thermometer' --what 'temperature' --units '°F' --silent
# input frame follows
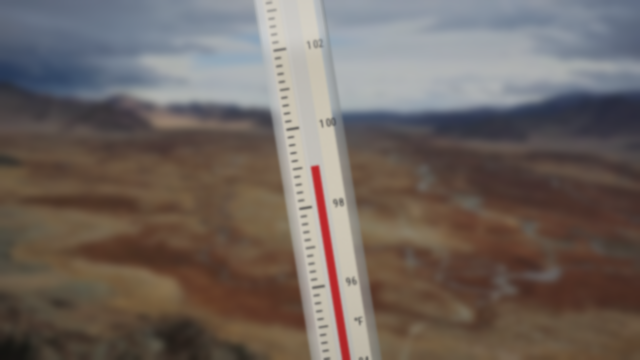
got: 99 °F
